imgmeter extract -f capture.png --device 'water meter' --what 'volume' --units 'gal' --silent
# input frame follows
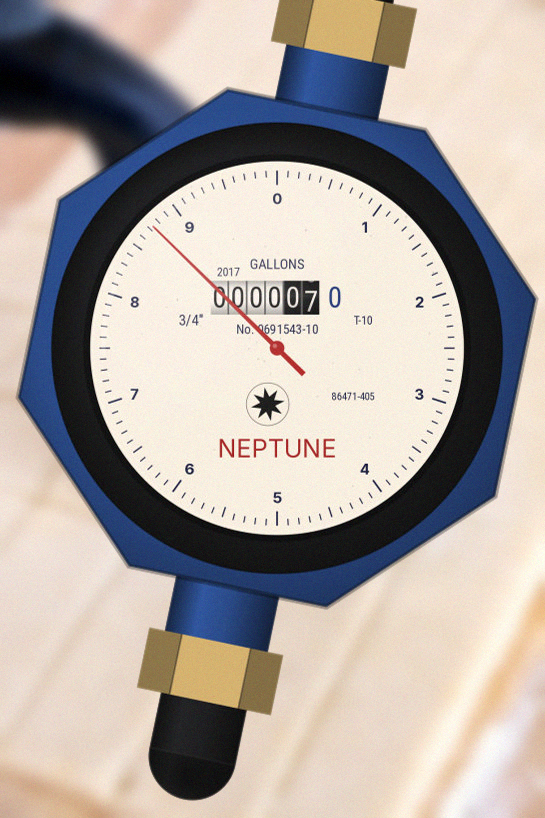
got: 68.7 gal
